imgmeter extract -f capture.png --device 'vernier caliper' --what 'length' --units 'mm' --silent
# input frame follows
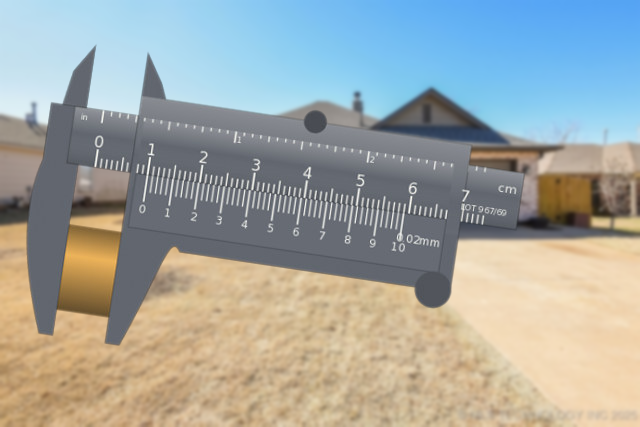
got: 10.0 mm
